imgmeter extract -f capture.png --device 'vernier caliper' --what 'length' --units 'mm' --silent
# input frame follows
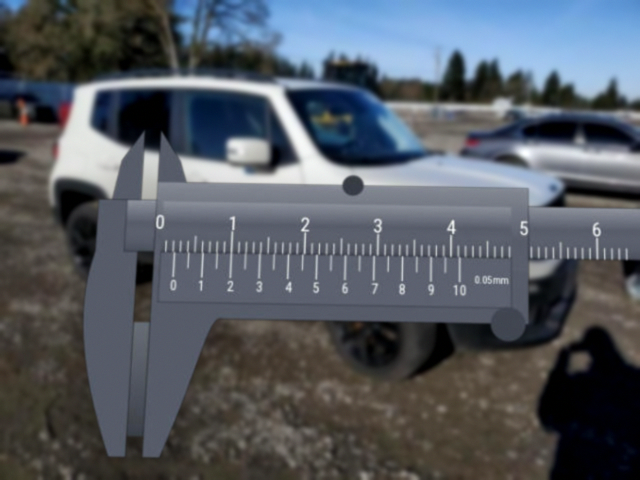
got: 2.2 mm
